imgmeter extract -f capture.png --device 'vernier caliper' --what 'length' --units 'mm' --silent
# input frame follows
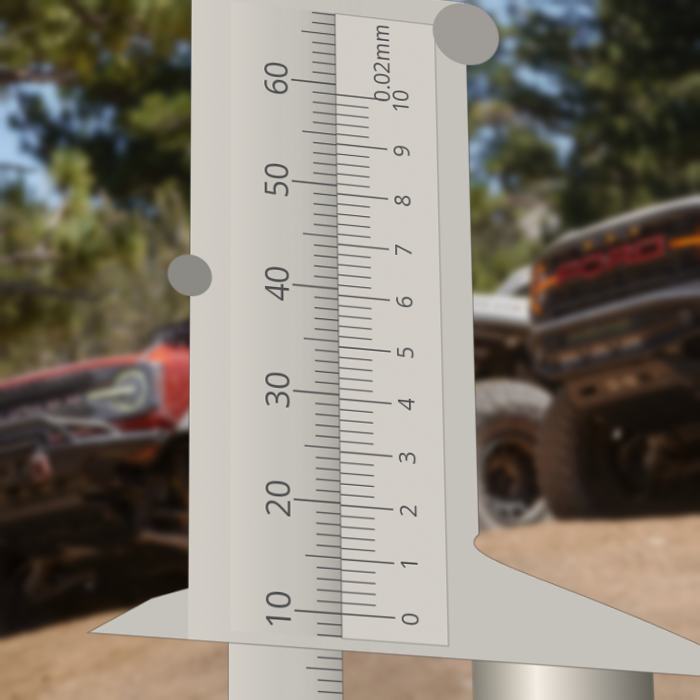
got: 10.0 mm
